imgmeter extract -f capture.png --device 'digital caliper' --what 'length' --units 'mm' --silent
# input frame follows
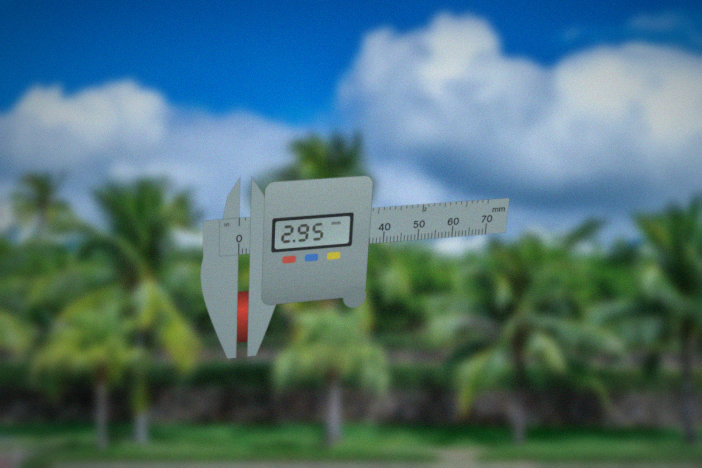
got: 2.95 mm
